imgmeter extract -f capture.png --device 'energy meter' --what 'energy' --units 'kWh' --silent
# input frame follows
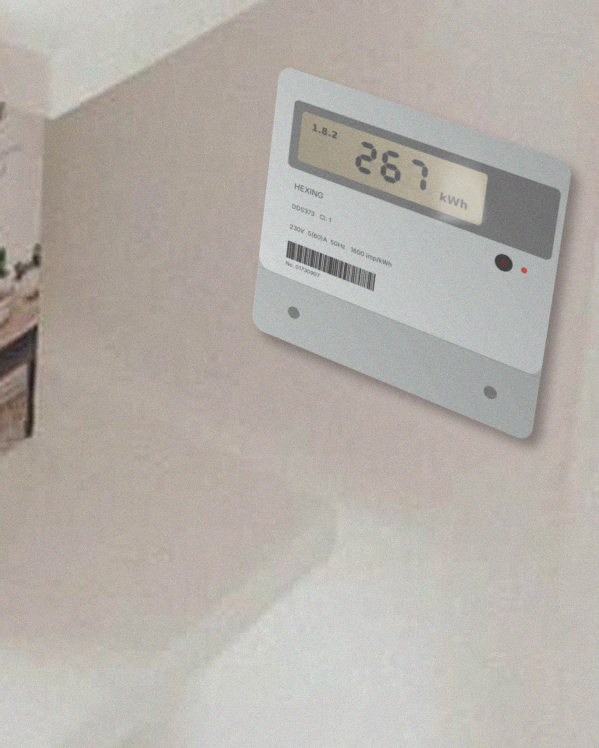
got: 267 kWh
